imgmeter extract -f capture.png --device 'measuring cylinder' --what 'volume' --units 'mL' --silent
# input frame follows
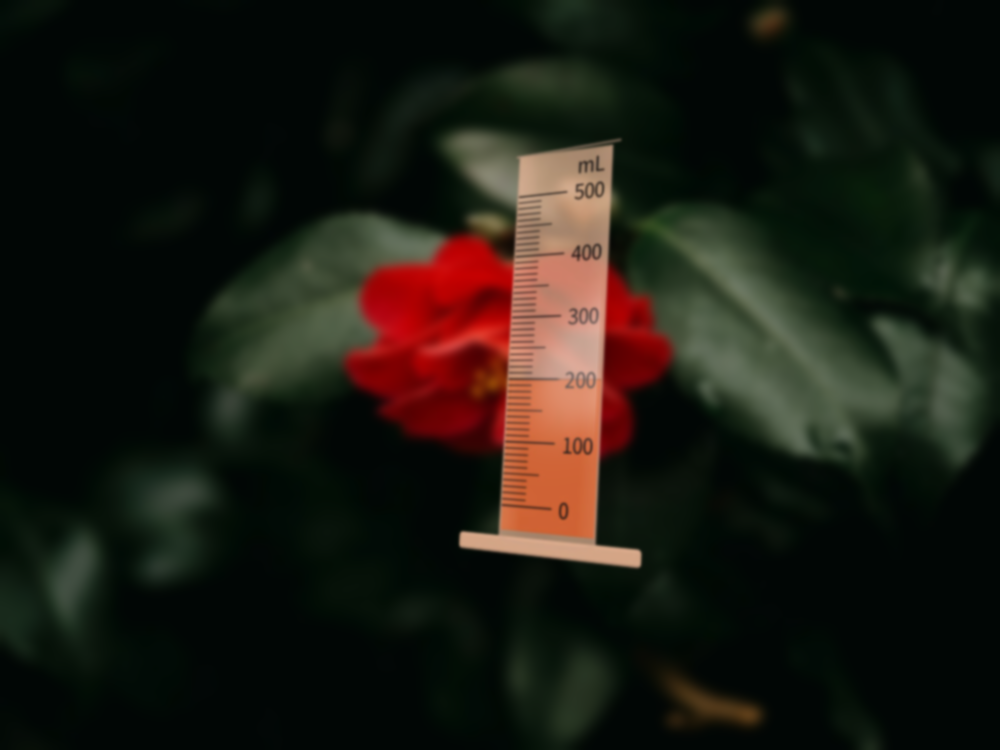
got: 200 mL
